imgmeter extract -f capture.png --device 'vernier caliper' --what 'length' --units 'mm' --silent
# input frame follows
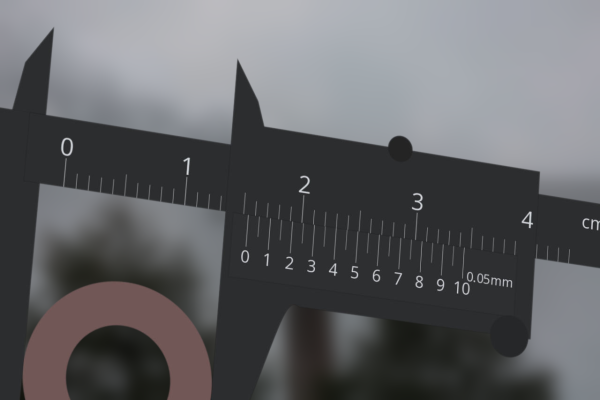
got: 15.4 mm
